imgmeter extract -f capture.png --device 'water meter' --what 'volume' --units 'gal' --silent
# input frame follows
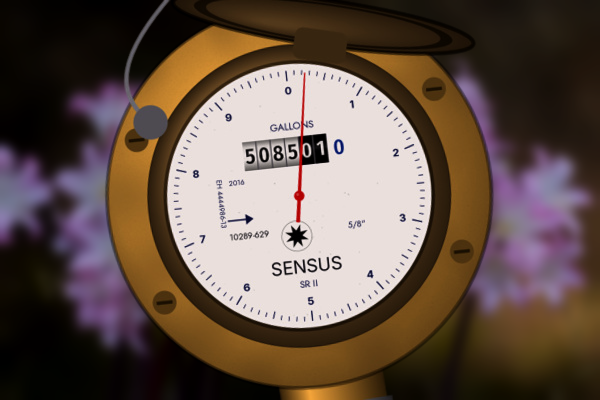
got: 5085010.2 gal
